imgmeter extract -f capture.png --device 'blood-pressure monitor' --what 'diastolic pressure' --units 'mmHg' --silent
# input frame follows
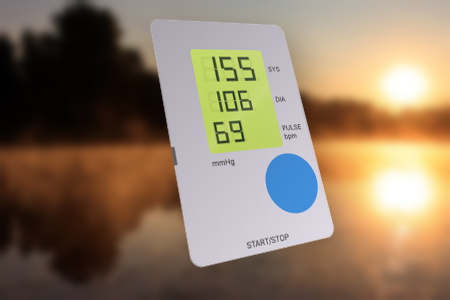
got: 106 mmHg
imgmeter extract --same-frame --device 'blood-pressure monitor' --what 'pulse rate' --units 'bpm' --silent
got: 69 bpm
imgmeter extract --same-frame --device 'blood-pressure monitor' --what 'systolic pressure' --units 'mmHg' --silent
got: 155 mmHg
